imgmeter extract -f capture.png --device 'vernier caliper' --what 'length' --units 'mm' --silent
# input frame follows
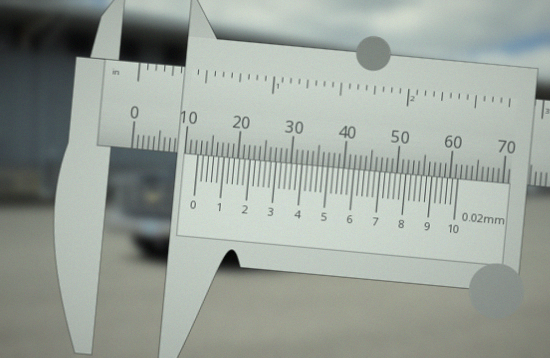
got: 12.5 mm
